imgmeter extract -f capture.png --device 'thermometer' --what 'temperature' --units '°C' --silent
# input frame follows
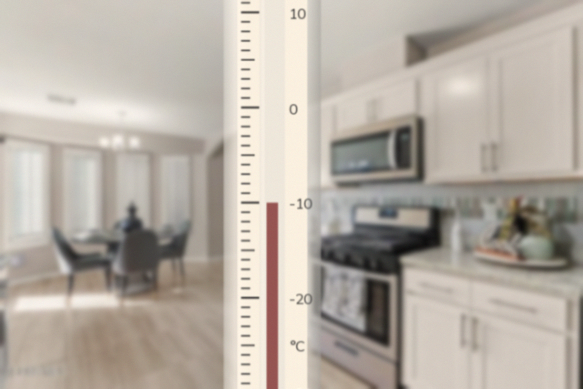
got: -10 °C
